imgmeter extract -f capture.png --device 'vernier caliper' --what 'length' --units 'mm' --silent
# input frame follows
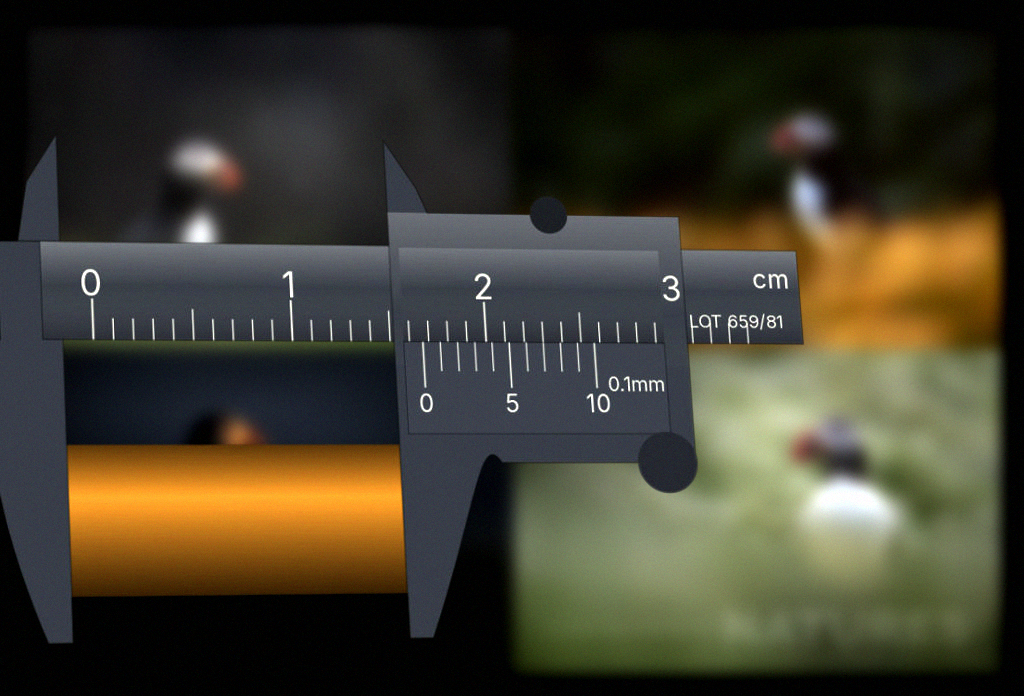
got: 16.7 mm
